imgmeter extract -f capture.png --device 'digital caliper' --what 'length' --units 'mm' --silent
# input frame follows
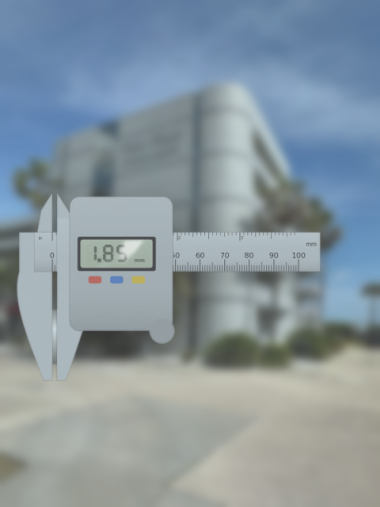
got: 1.85 mm
